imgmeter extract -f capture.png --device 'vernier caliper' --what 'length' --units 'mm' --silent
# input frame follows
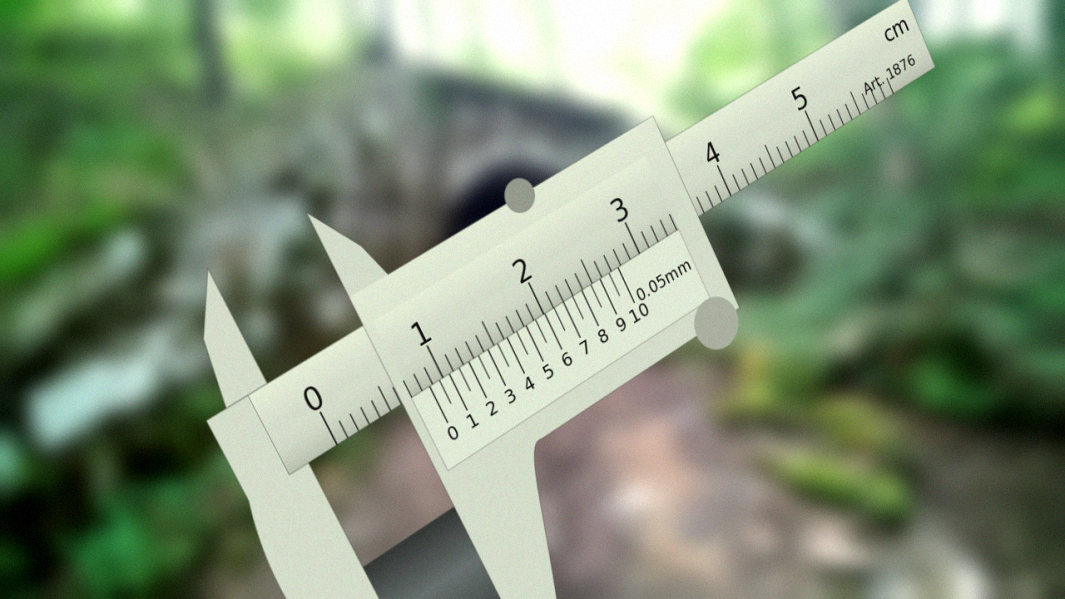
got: 8.7 mm
